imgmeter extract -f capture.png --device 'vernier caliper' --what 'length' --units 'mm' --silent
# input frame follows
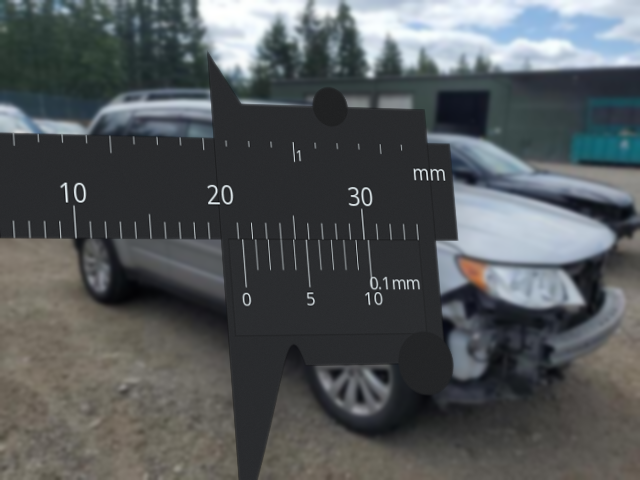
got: 21.3 mm
